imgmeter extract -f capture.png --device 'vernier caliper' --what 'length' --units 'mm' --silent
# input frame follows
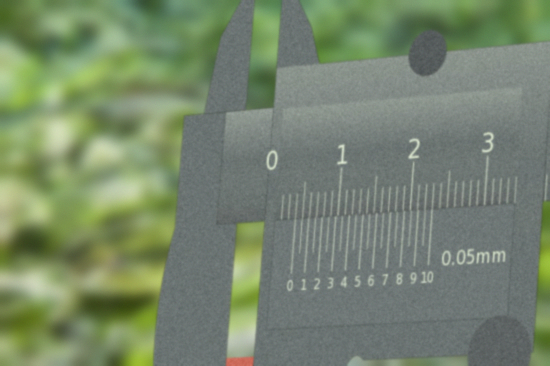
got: 4.0 mm
